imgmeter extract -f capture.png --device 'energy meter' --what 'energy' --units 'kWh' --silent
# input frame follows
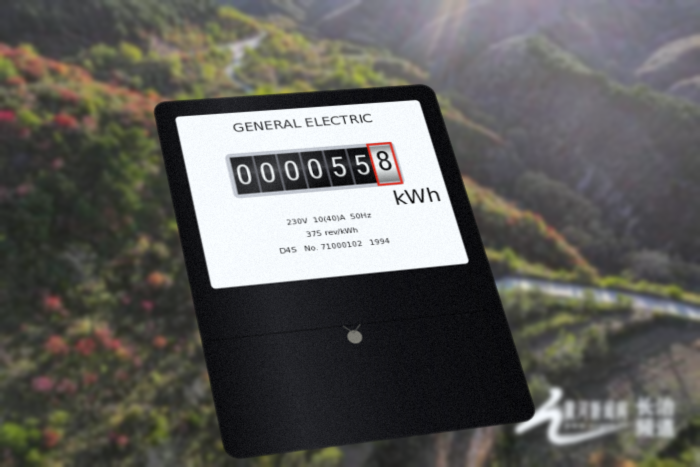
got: 55.8 kWh
